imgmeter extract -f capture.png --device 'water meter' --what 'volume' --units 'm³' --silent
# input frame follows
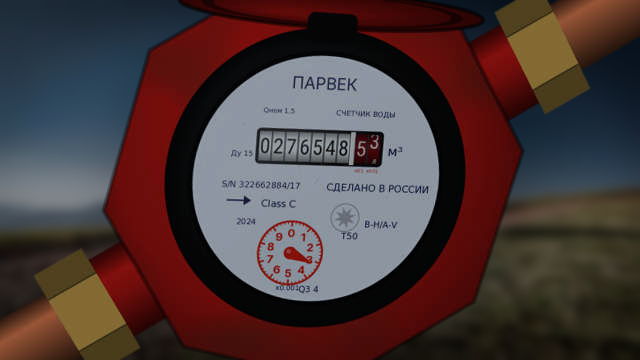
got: 276548.533 m³
